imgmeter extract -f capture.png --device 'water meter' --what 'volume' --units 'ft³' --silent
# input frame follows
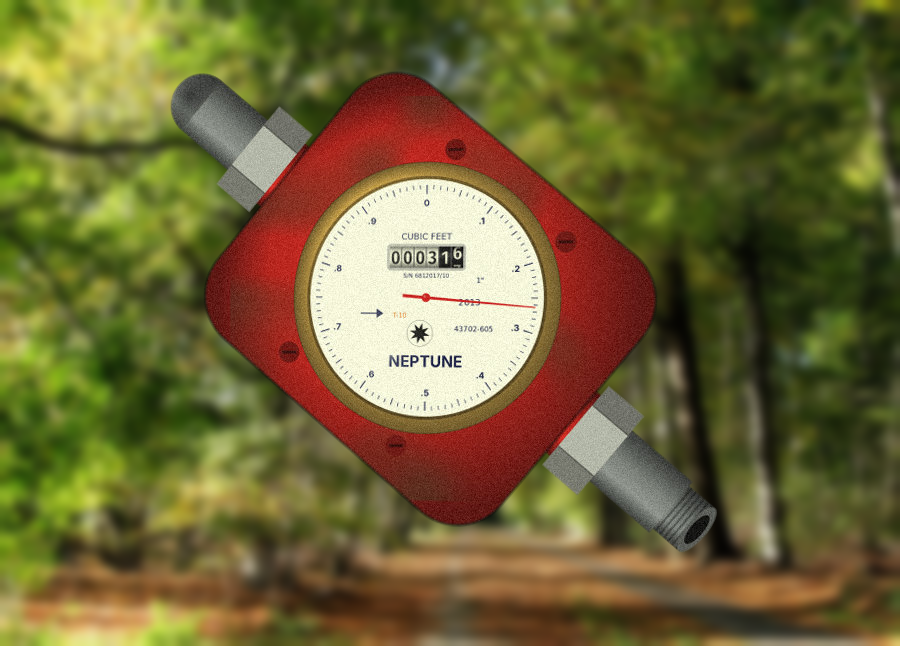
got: 316.26 ft³
